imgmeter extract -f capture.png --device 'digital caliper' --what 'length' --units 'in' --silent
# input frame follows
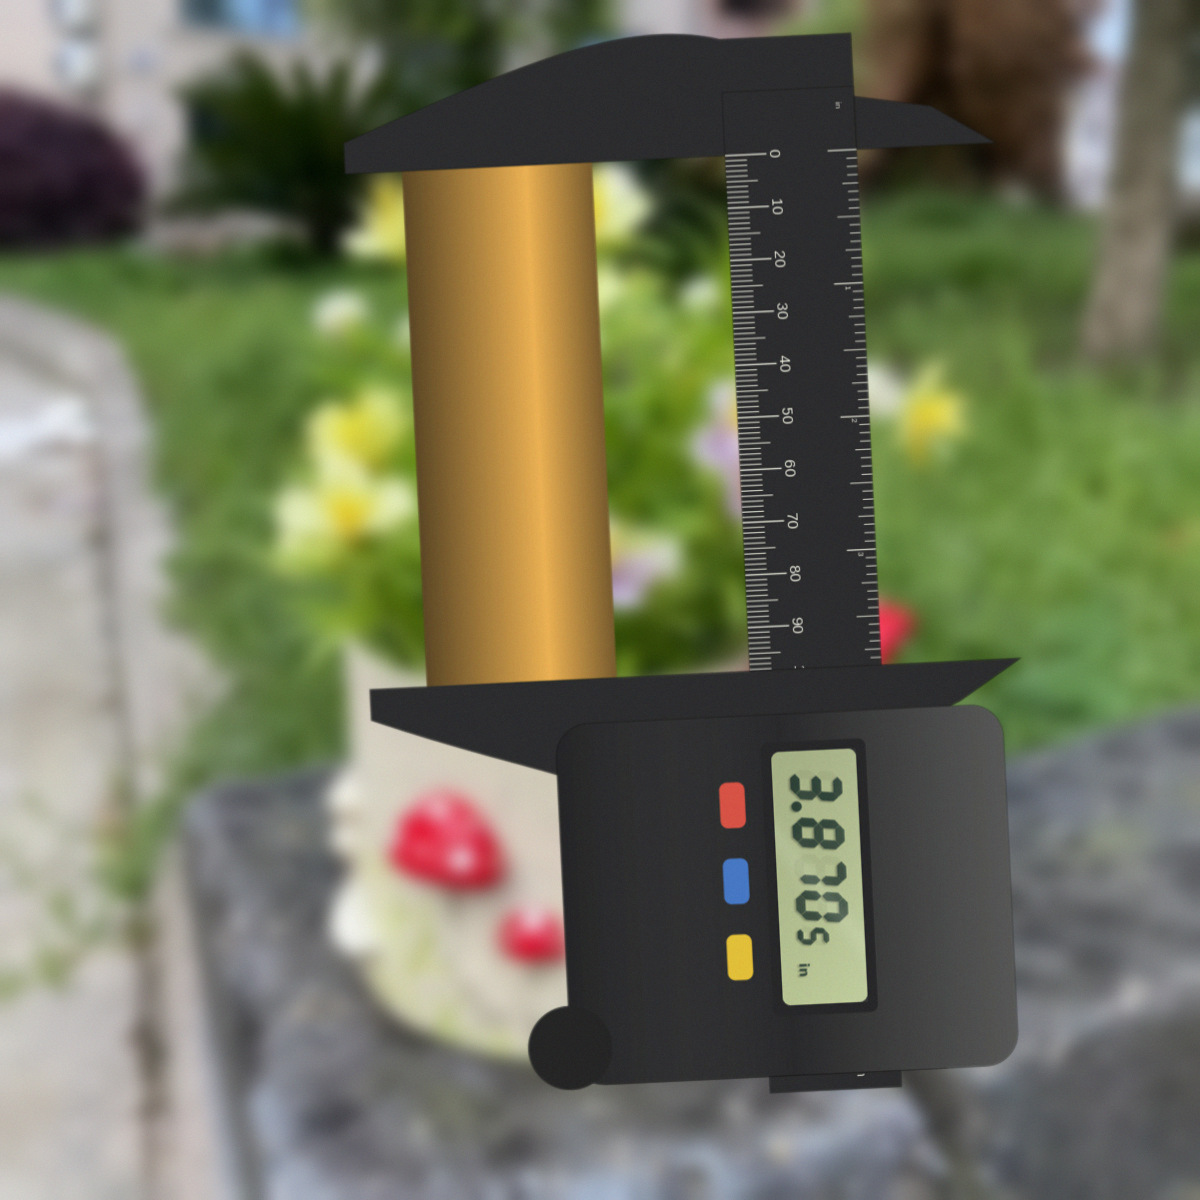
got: 3.8705 in
